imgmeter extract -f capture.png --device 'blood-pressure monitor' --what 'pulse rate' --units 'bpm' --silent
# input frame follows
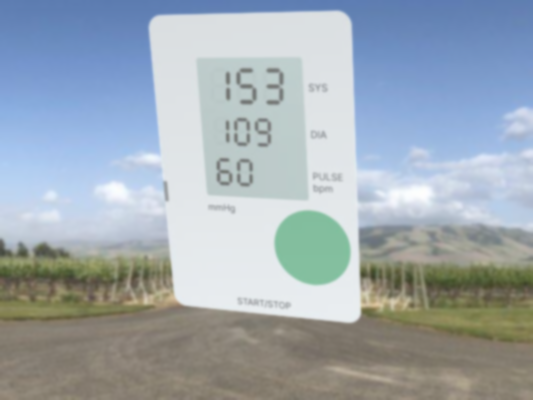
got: 60 bpm
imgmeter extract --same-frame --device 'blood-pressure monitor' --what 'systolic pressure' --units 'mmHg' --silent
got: 153 mmHg
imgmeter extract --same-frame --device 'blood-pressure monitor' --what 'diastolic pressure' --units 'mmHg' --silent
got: 109 mmHg
